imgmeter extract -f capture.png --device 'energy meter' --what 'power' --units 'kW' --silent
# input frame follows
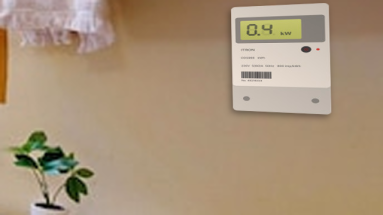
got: 0.4 kW
